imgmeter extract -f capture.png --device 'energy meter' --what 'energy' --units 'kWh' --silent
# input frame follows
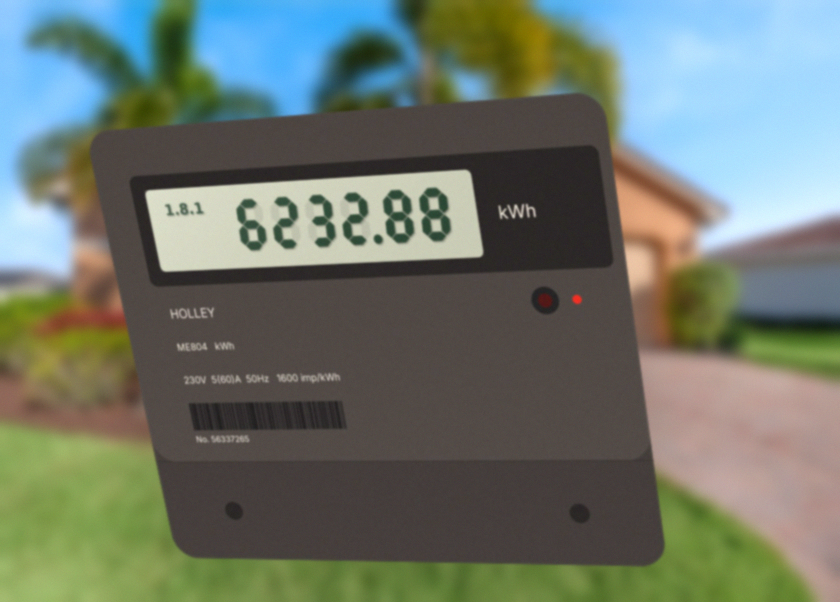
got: 6232.88 kWh
